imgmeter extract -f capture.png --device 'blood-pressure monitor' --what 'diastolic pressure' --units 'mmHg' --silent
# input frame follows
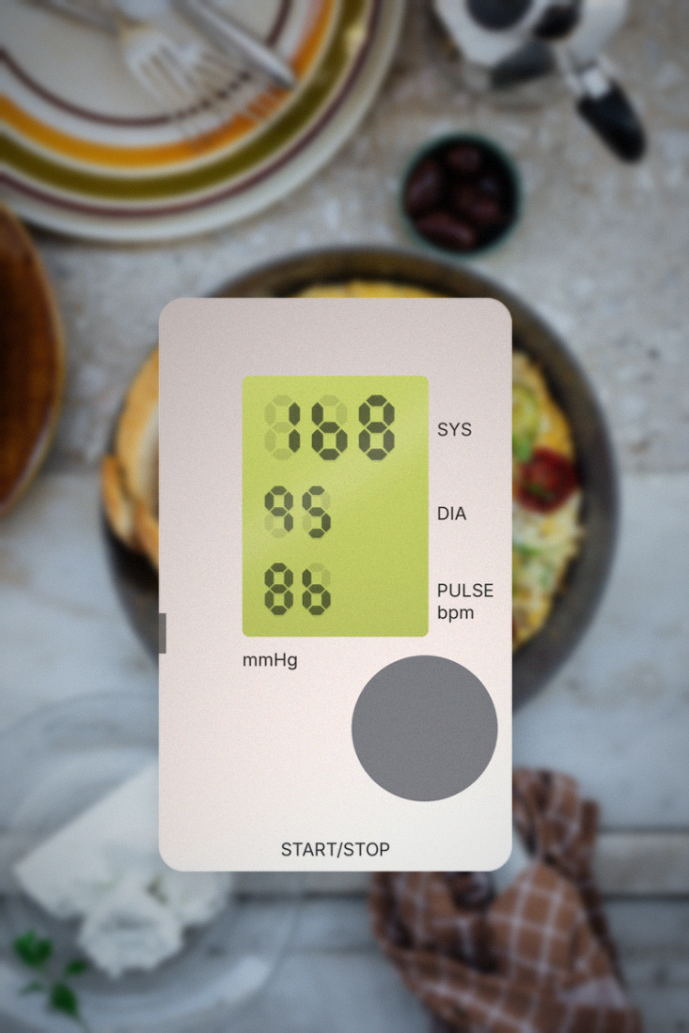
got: 95 mmHg
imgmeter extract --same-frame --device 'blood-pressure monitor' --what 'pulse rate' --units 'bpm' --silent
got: 86 bpm
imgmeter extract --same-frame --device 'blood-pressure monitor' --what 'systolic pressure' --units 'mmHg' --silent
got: 168 mmHg
